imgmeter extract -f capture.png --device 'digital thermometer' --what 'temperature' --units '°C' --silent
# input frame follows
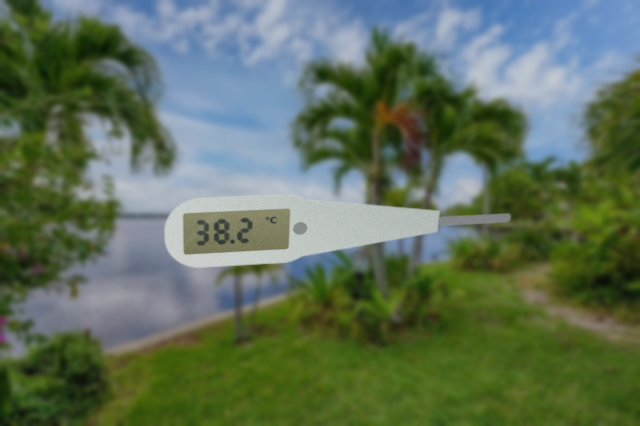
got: 38.2 °C
